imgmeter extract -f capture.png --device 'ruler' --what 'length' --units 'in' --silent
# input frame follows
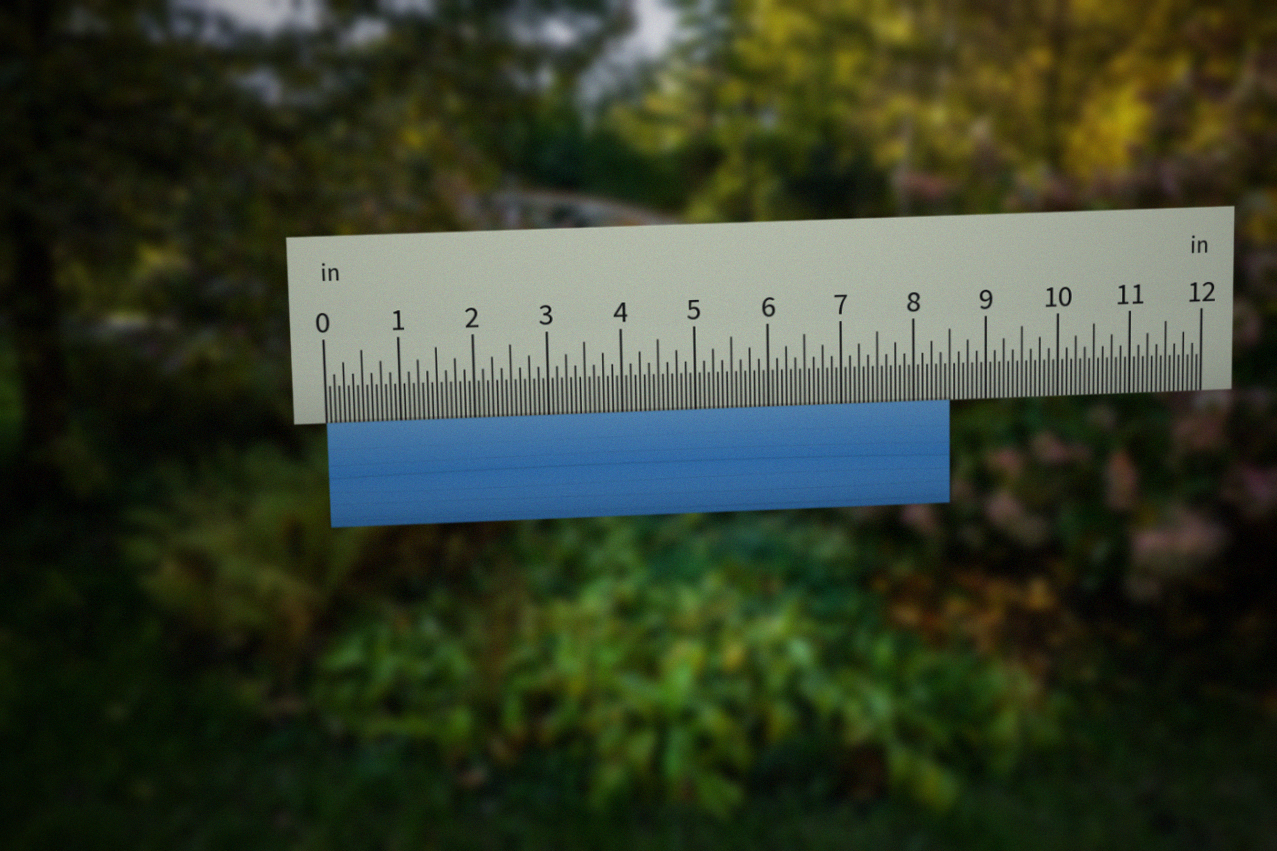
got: 8.5 in
